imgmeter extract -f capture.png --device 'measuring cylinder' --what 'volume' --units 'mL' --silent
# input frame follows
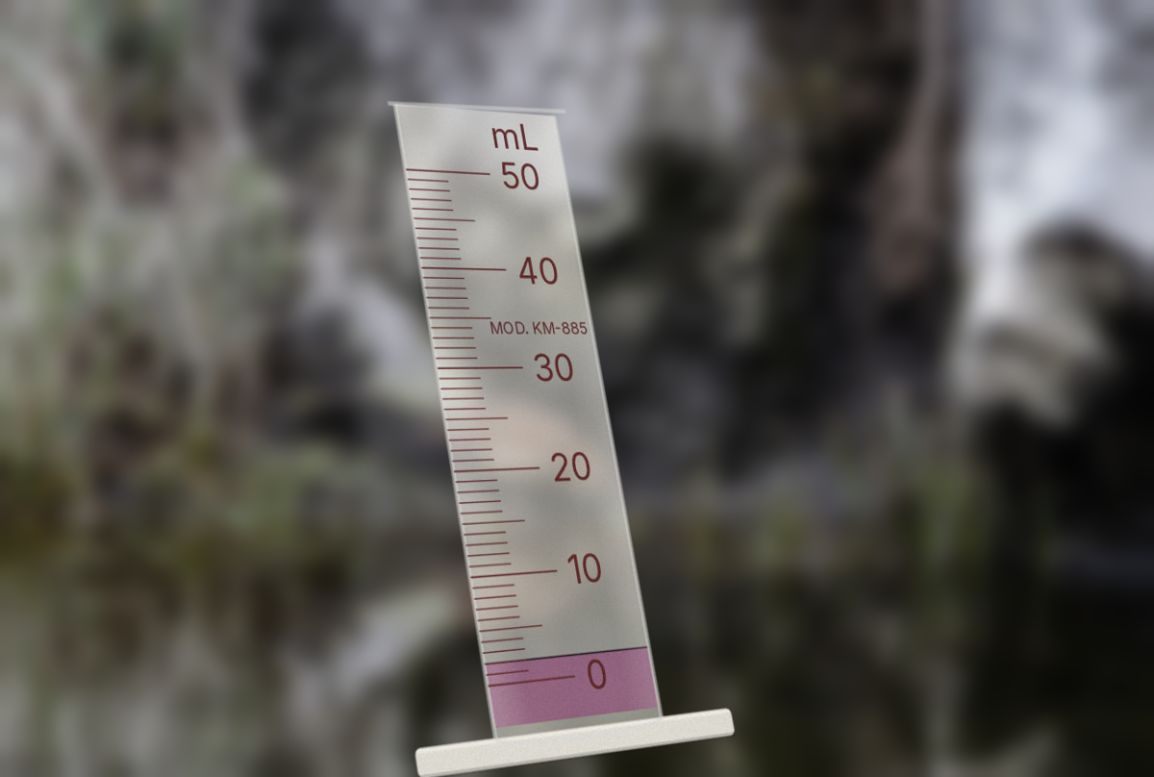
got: 2 mL
